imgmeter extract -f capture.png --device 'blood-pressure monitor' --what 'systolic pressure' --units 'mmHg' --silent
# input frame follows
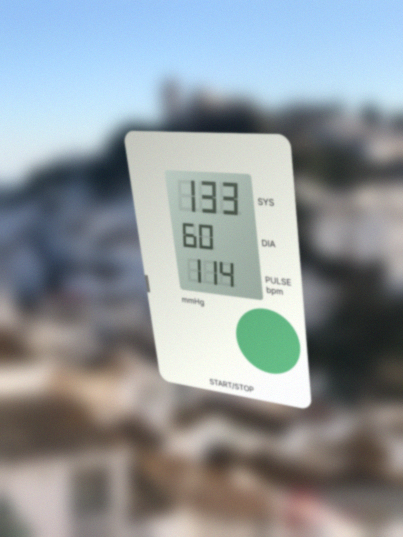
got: 133 mmHg
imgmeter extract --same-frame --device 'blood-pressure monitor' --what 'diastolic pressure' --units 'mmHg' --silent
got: 60 mmHg
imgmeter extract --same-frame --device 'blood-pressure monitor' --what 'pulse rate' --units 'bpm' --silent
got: 114 bpm
